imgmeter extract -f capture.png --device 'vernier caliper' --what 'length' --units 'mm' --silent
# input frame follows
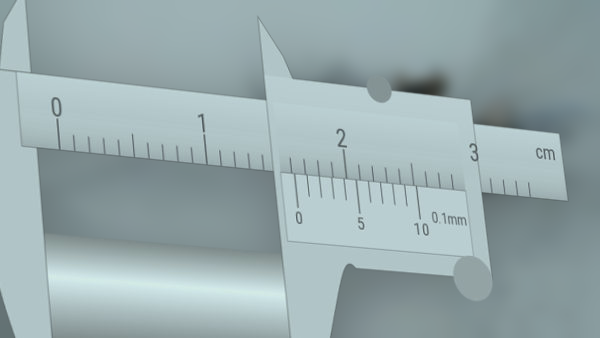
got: 16.2 mm
